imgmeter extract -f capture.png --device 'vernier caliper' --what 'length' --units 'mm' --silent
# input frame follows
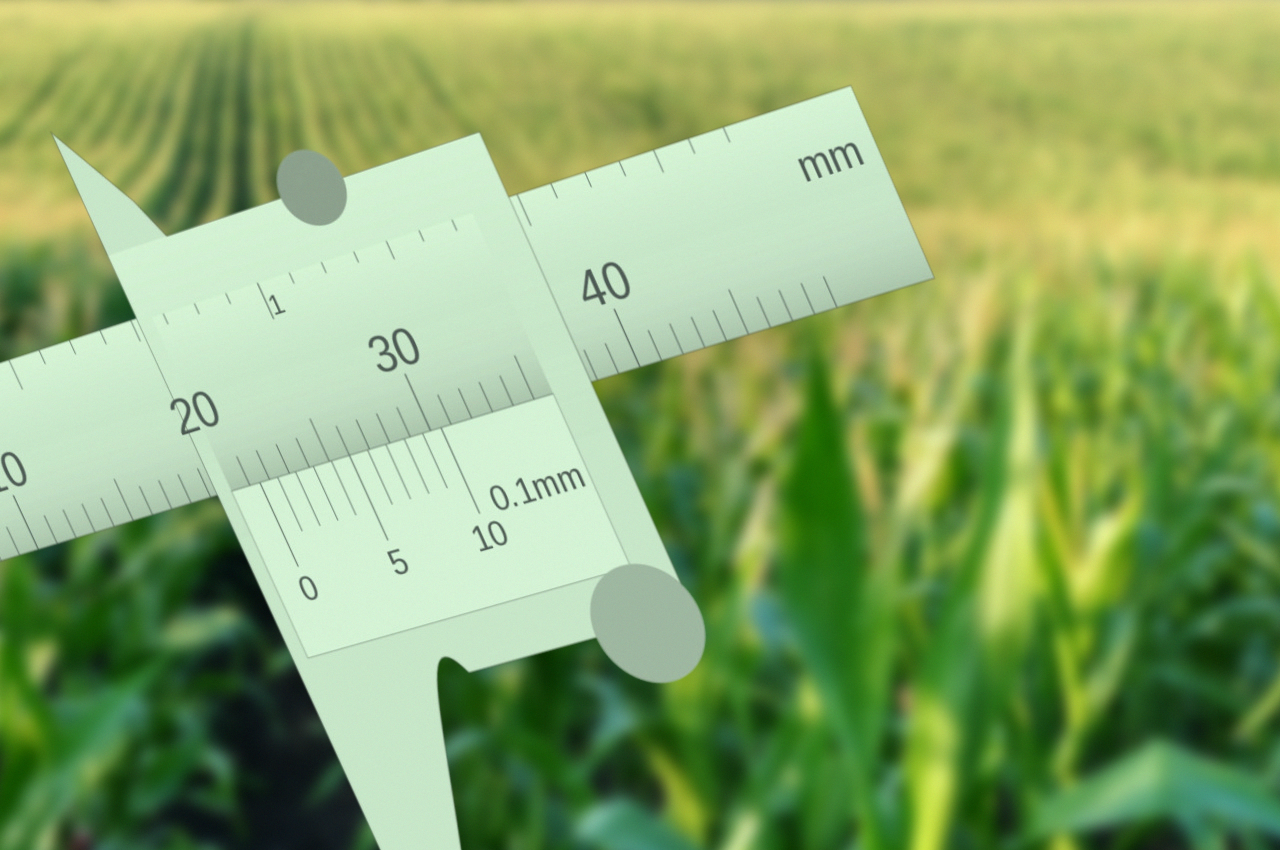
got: 21.5 mm
